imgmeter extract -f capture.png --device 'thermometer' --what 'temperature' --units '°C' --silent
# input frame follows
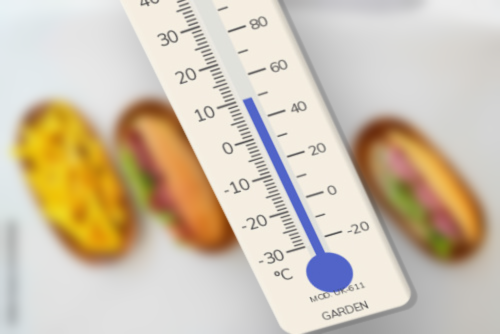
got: 10 °C
